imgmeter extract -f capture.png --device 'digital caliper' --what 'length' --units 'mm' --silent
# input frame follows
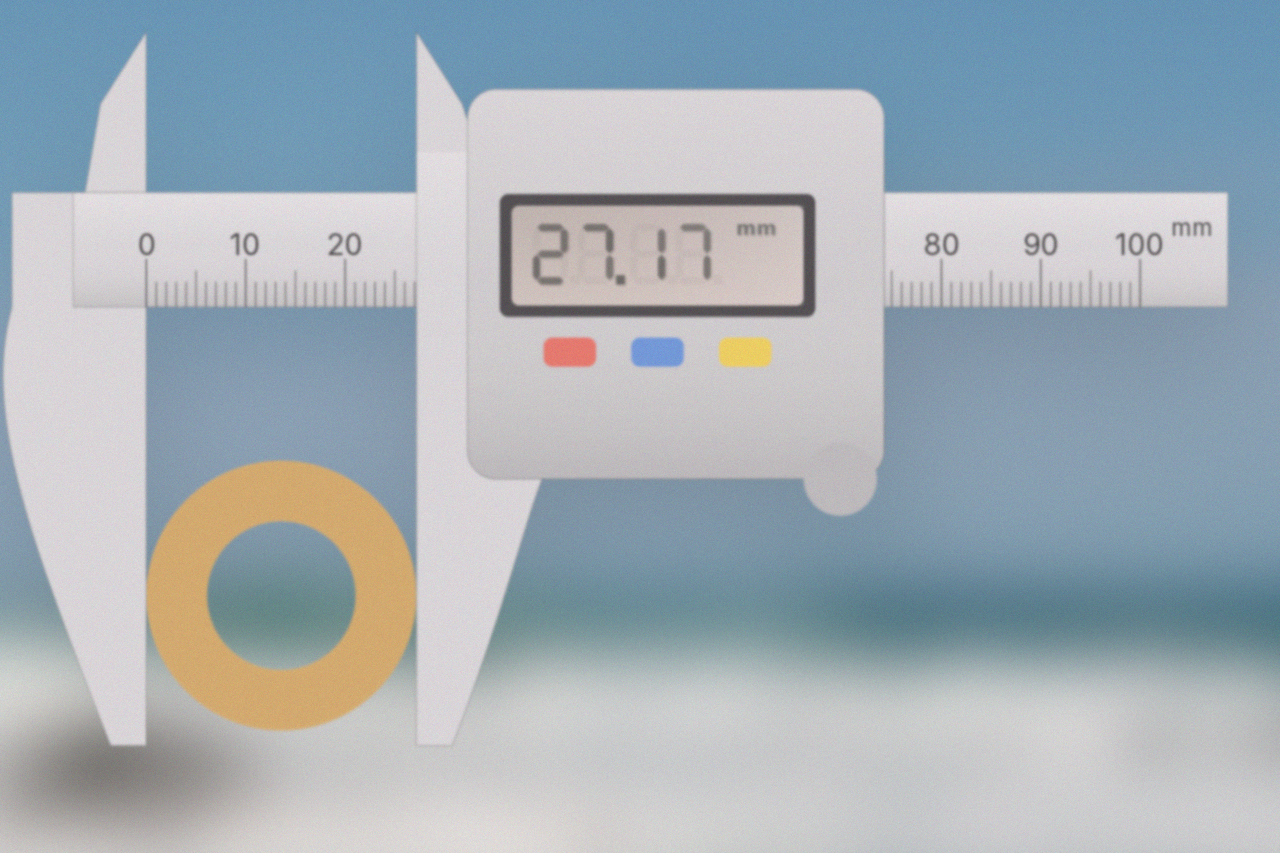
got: 27.17 mm
